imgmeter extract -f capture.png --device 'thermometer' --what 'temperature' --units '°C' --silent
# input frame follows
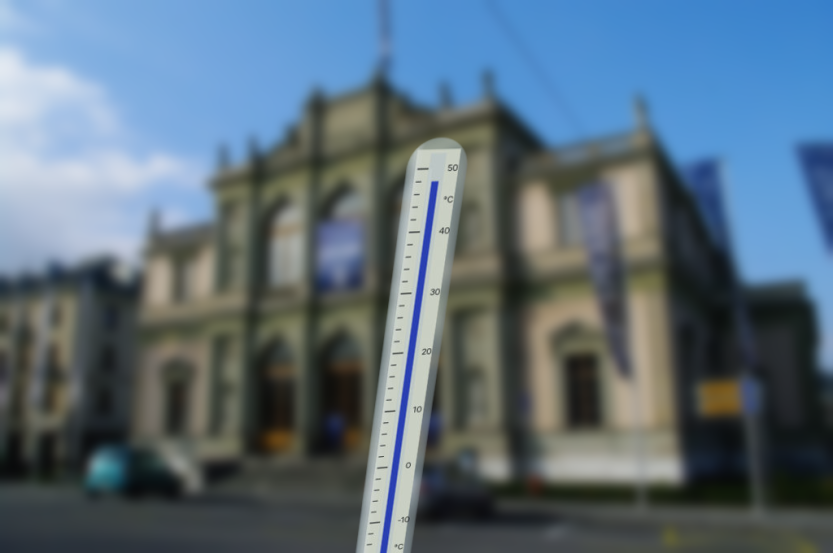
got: 48 °C
